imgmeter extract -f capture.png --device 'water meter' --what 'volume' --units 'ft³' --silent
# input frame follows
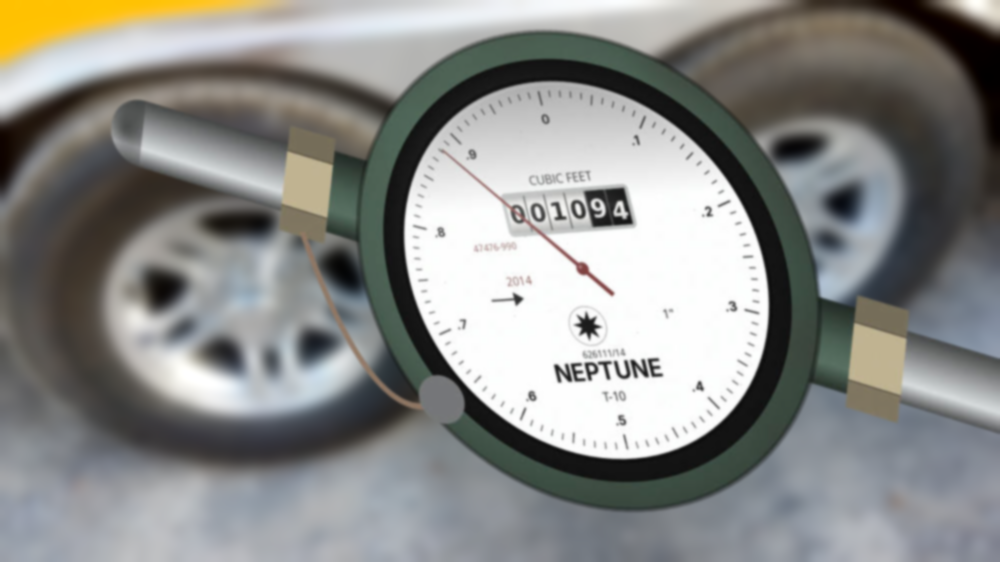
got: 1093.88 ft³
